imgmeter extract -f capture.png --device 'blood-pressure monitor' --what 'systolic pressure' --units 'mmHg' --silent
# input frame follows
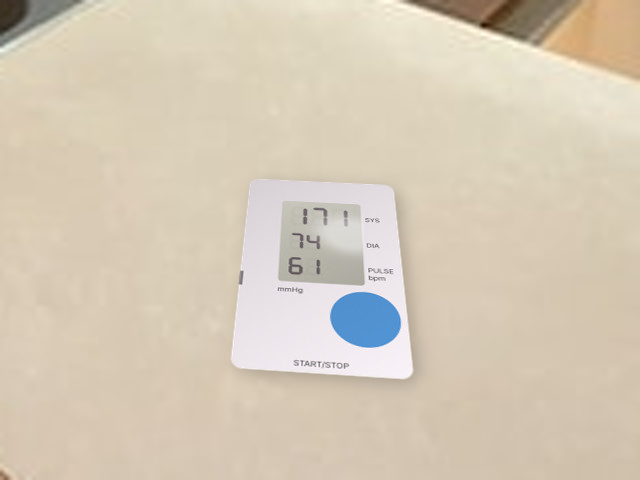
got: 171 mmHg
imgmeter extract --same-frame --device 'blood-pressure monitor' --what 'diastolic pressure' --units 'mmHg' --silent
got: 74 mmHg
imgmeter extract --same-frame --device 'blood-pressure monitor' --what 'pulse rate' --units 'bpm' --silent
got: 61 bpm
